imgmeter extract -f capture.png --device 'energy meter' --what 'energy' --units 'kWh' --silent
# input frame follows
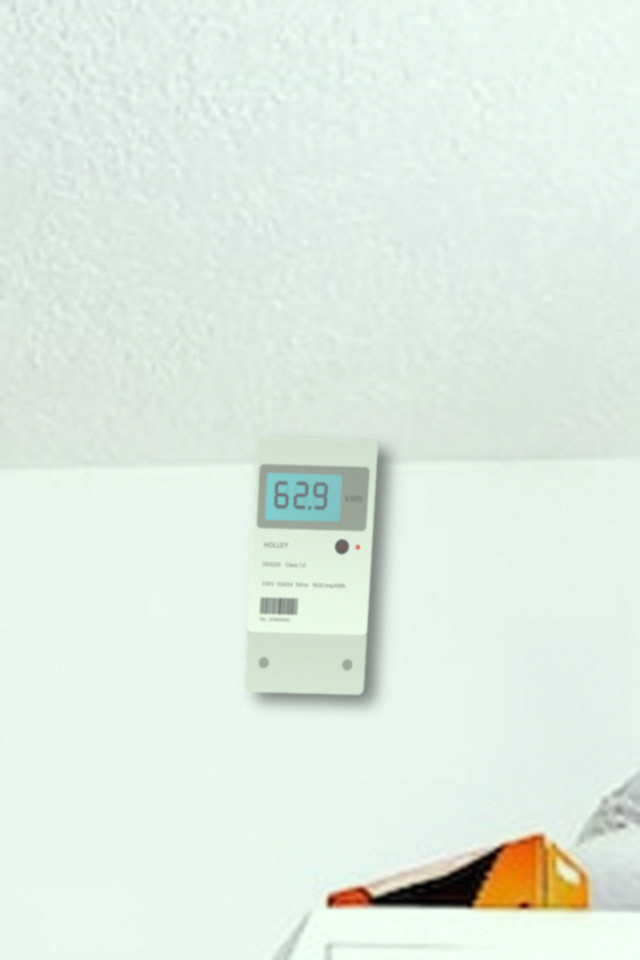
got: 62.9 kWh
